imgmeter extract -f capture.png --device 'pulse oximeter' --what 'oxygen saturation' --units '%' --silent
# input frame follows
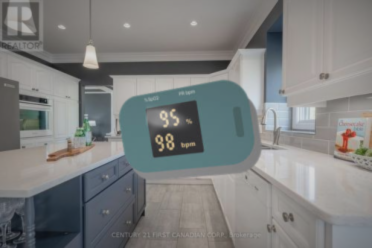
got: 95 %
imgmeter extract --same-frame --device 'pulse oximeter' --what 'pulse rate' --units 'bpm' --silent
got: 98 bpm
